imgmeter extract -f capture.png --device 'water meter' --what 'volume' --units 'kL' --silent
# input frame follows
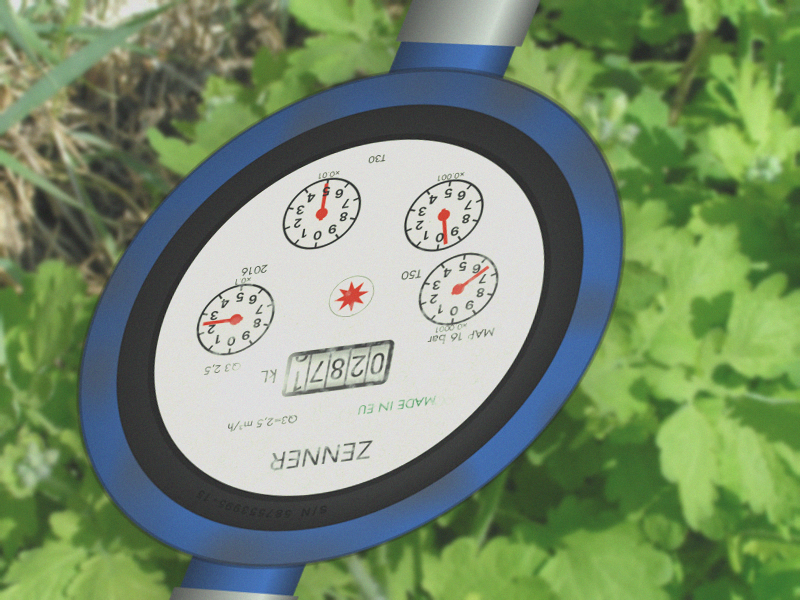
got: 2871.2496 kL
